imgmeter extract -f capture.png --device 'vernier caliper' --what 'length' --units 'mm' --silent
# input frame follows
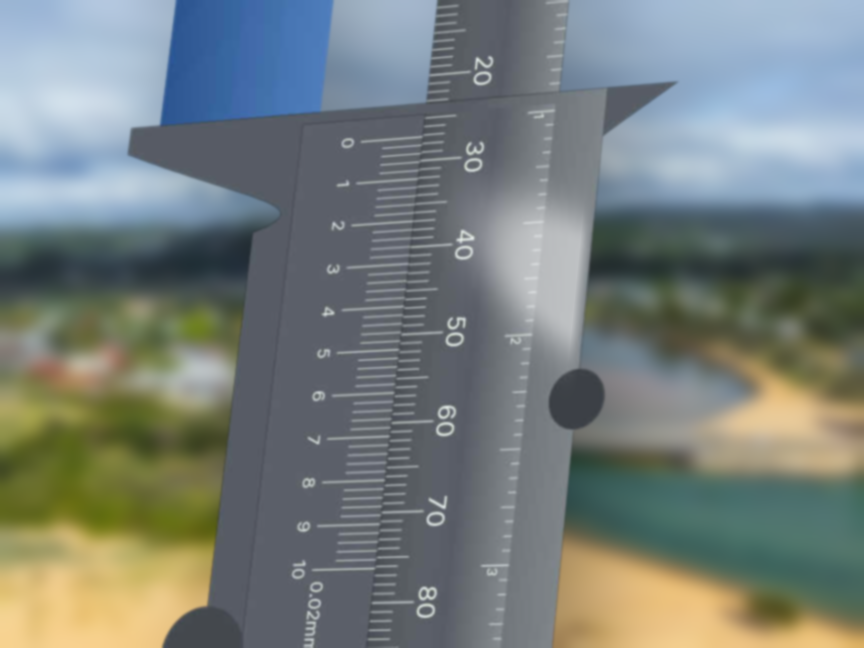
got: 27.2 mm
